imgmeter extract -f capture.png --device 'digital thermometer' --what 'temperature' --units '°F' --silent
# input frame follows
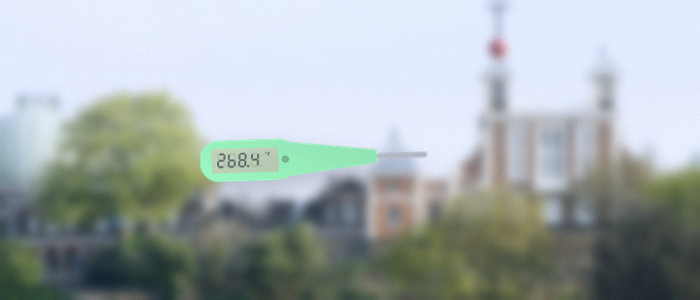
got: 268.4 °F
